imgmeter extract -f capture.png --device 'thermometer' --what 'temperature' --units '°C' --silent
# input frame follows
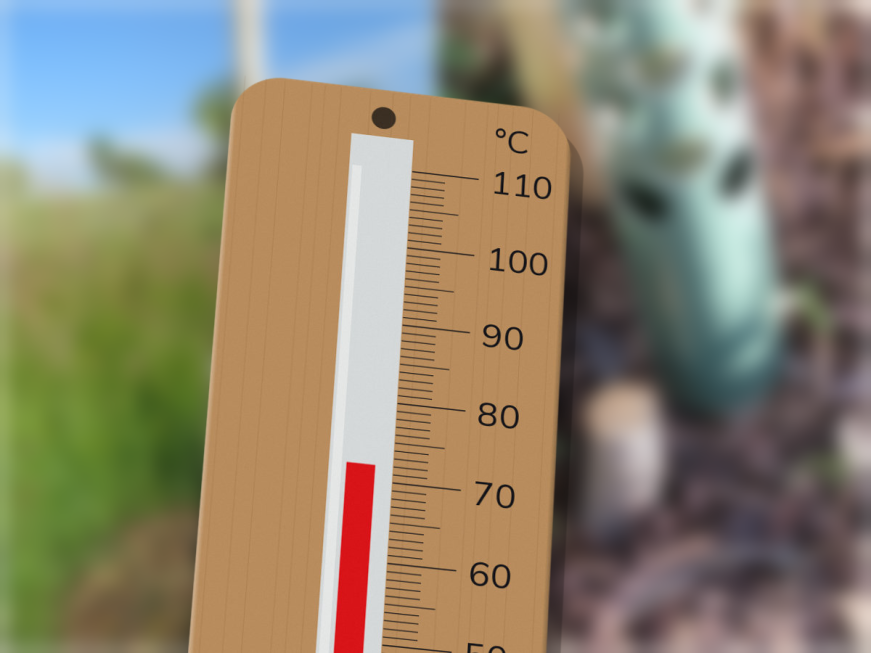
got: 72 °C
